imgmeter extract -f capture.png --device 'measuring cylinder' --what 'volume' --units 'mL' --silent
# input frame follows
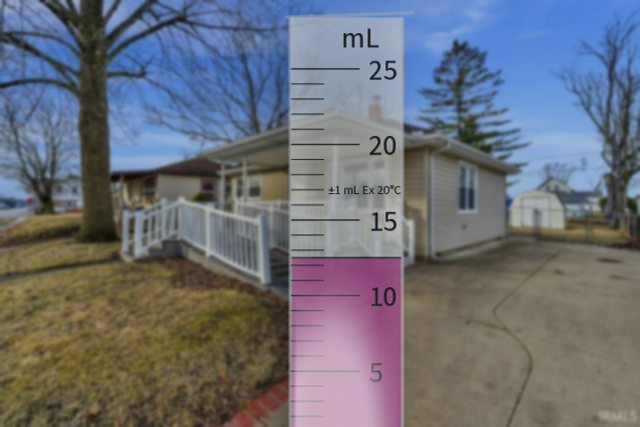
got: 12.5 mL
